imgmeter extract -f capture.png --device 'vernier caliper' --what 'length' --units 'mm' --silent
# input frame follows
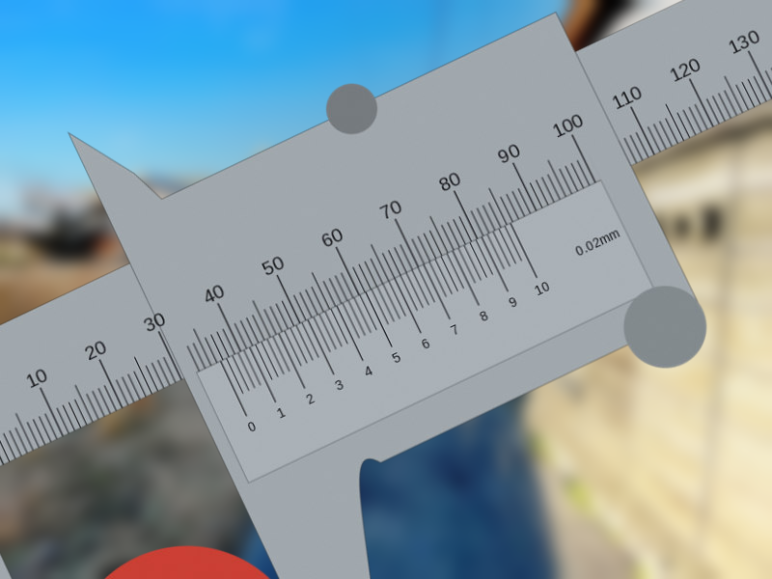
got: 36.6 mm
